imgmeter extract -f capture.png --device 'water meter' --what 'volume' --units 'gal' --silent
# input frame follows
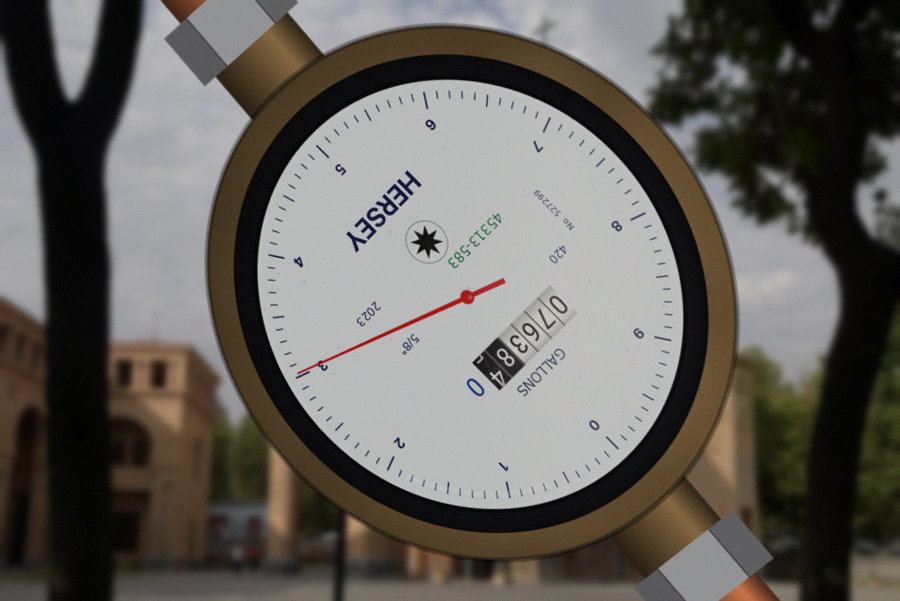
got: 763843.0 gal
